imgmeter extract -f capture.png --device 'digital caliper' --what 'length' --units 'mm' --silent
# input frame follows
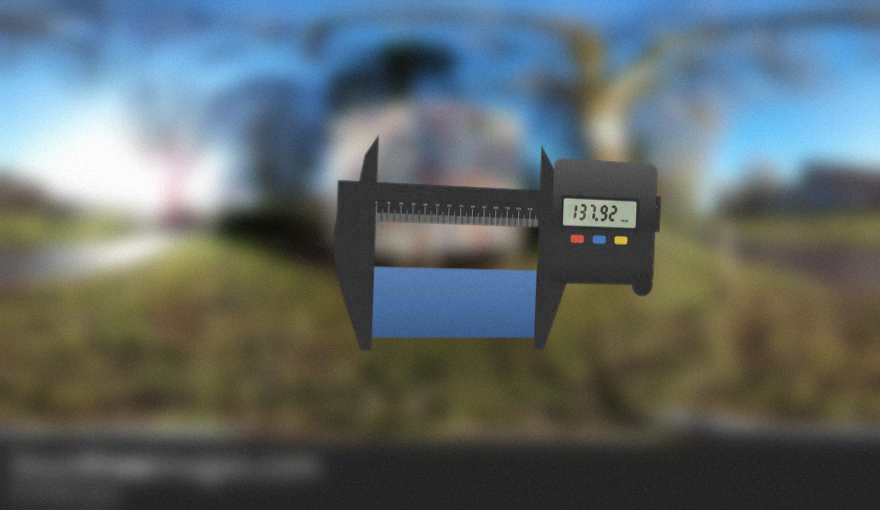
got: 137.92 mm
